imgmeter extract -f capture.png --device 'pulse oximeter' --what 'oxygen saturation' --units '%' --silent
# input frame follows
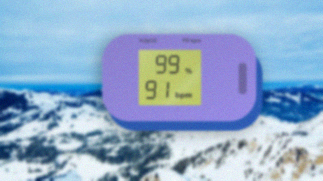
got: 99 %
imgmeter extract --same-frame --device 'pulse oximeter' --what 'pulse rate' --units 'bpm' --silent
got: 91 bpm
